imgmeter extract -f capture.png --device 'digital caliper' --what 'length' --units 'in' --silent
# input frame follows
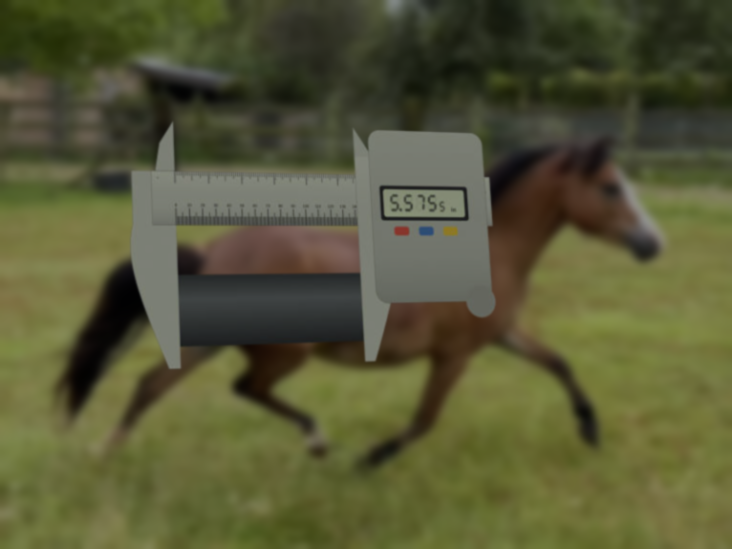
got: 5.5755 in
